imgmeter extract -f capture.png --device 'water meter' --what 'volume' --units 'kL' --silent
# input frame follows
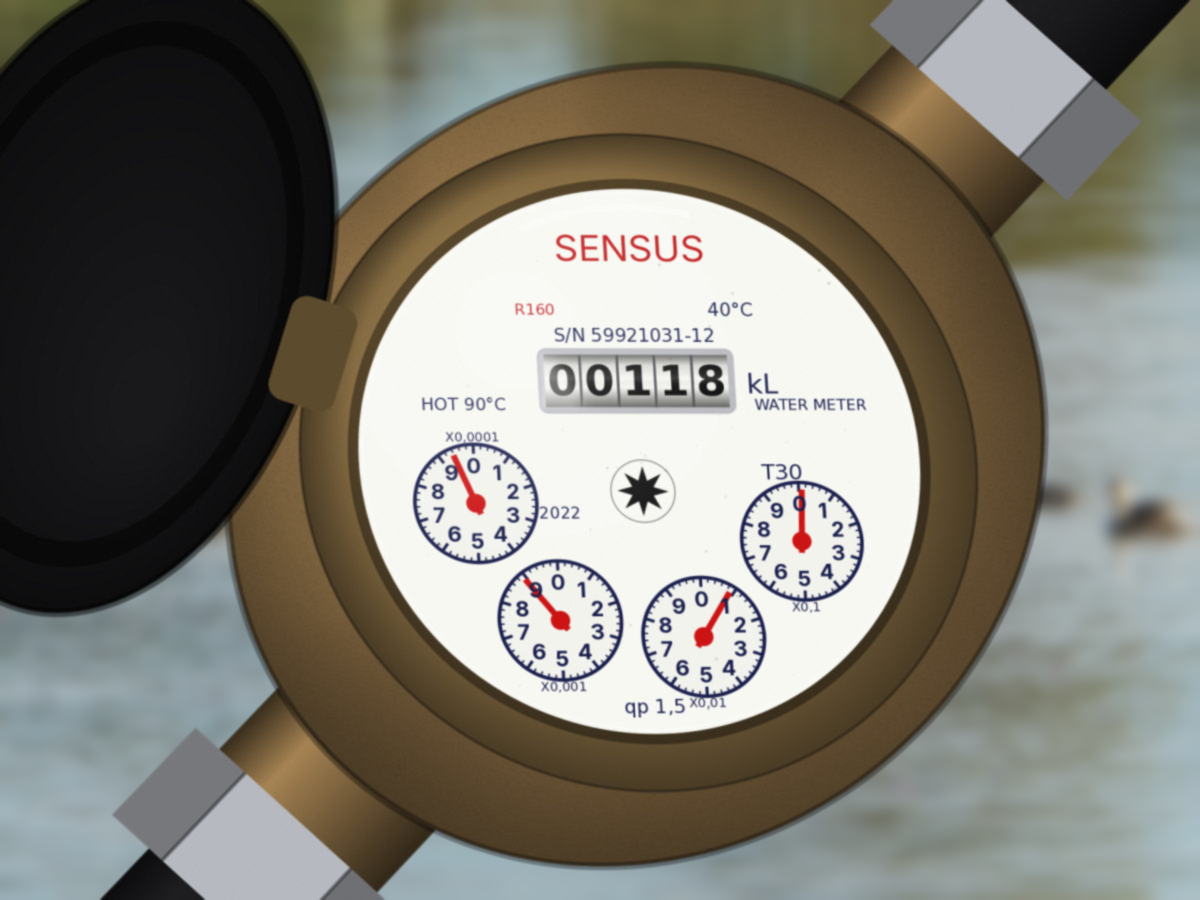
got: 118.0089 kL
